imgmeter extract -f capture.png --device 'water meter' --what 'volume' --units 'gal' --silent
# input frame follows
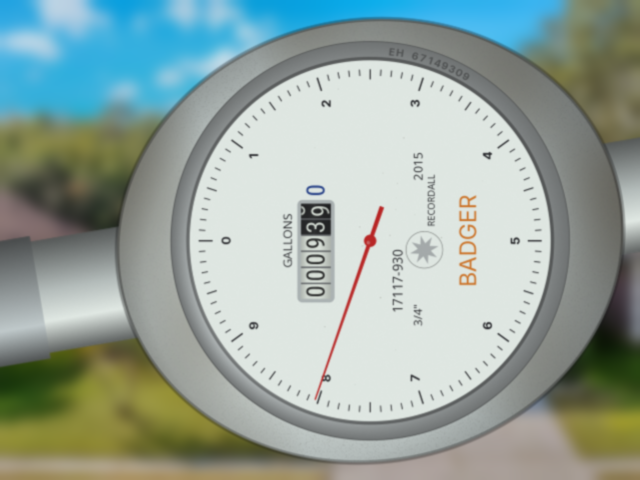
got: 9388.0 gal
